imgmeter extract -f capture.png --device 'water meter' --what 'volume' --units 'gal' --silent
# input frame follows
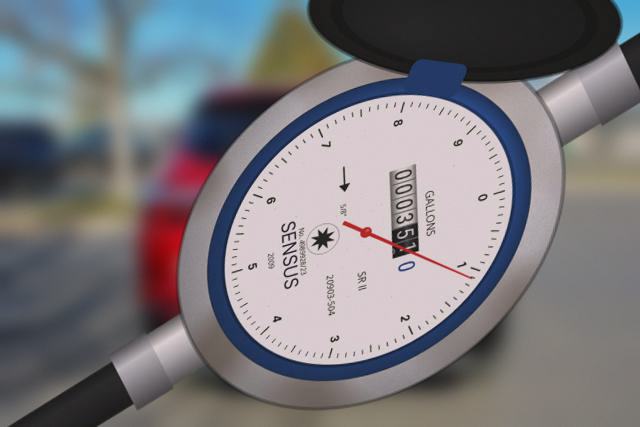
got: 3511.1 gal
